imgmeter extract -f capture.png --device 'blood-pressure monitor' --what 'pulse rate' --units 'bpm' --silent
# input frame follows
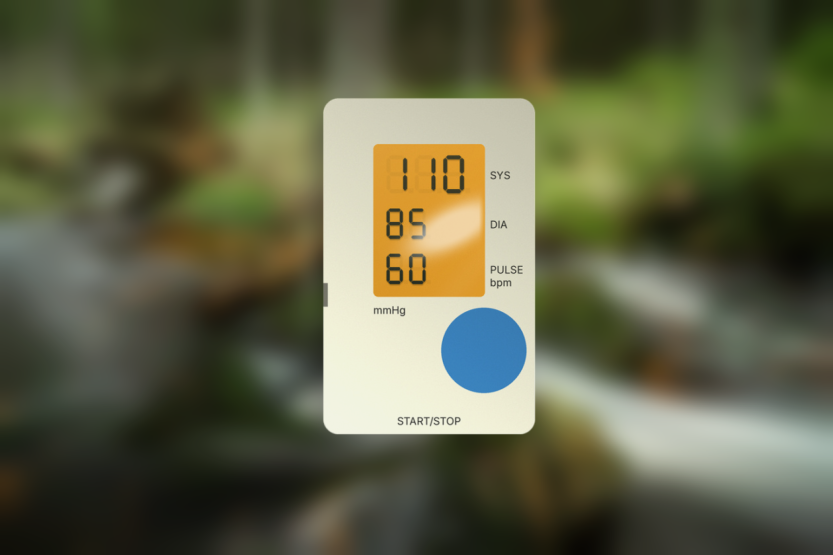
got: 60 bpm
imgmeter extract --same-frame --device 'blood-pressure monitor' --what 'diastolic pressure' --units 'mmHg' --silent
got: 85 mmHg
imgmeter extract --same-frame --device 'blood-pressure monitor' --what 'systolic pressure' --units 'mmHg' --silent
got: 110 mmHg
